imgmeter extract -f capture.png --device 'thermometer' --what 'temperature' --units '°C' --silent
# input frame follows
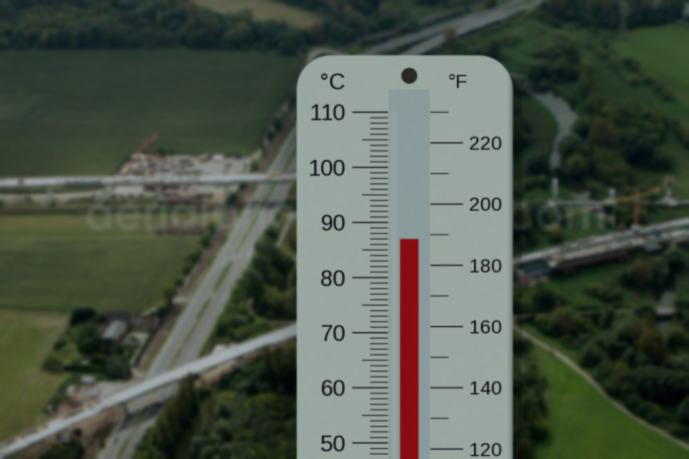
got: 87 °C
